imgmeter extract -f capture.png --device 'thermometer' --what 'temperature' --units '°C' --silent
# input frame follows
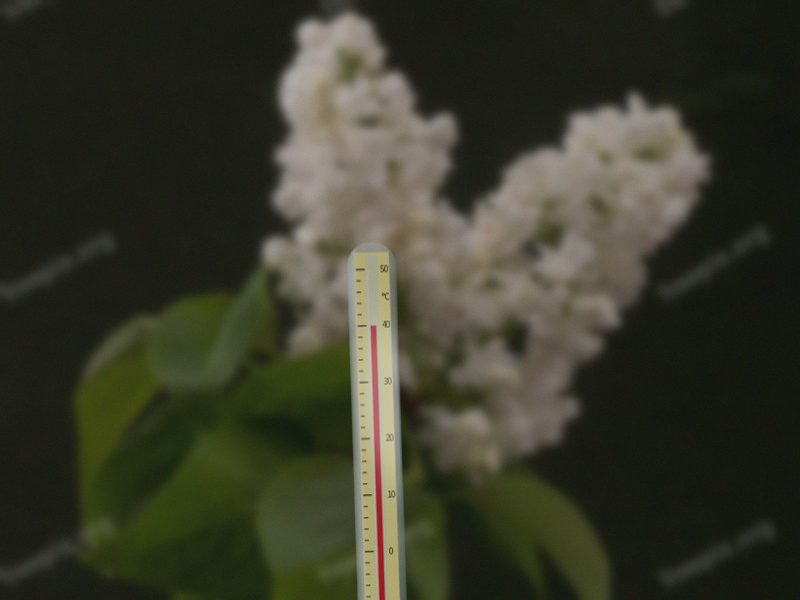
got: 40 °C
